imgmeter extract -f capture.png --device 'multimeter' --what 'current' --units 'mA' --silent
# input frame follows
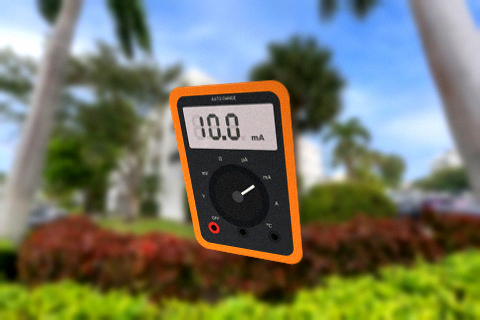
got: 10.0 mA
